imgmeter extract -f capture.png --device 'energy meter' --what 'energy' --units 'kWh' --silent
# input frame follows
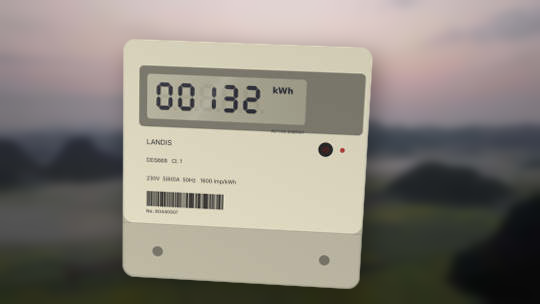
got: 132 kWh
